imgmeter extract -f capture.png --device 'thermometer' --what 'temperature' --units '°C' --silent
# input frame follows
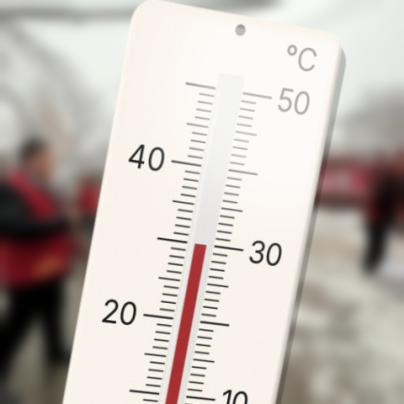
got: 30 °C
